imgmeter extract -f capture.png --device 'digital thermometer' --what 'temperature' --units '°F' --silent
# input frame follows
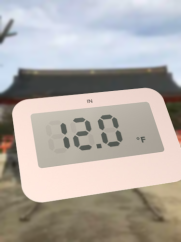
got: 12.0 °F
